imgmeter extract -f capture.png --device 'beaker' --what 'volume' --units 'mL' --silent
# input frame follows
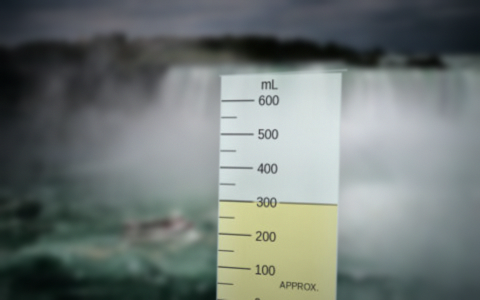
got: 300 mL
